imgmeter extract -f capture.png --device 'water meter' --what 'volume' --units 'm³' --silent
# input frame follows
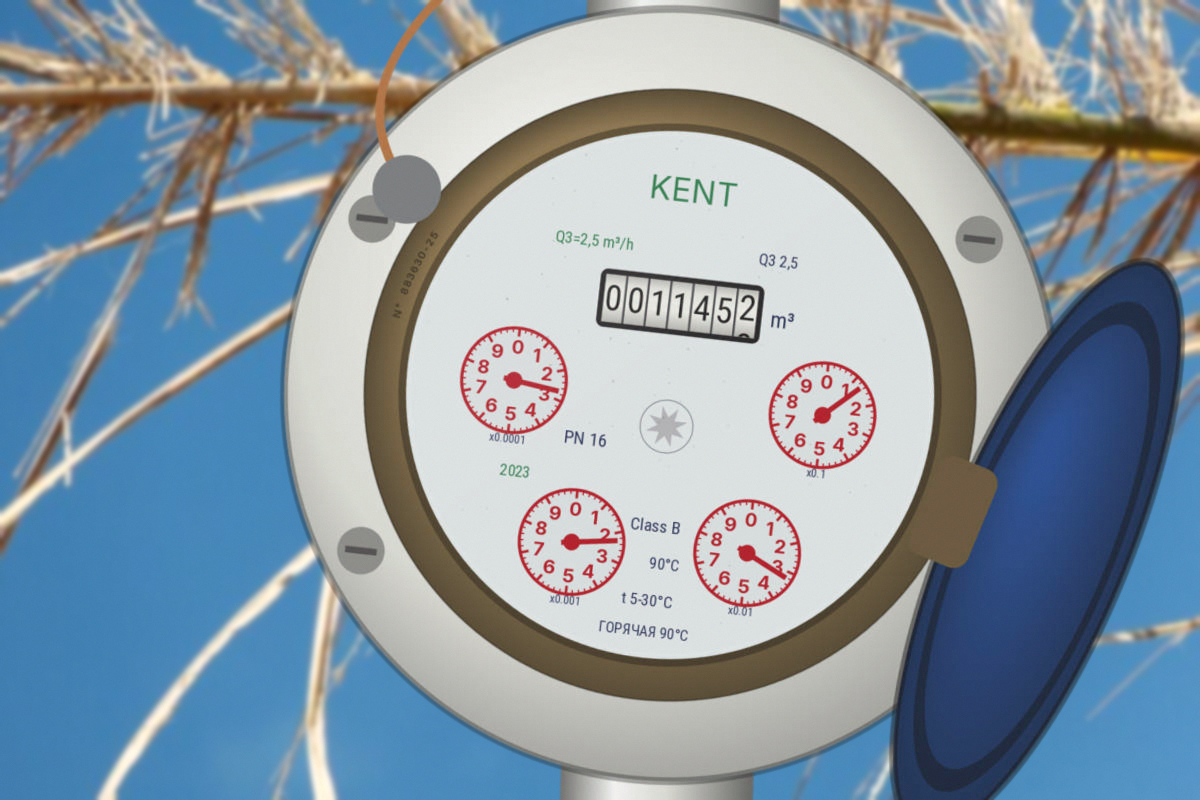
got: 11452.1322 m³
